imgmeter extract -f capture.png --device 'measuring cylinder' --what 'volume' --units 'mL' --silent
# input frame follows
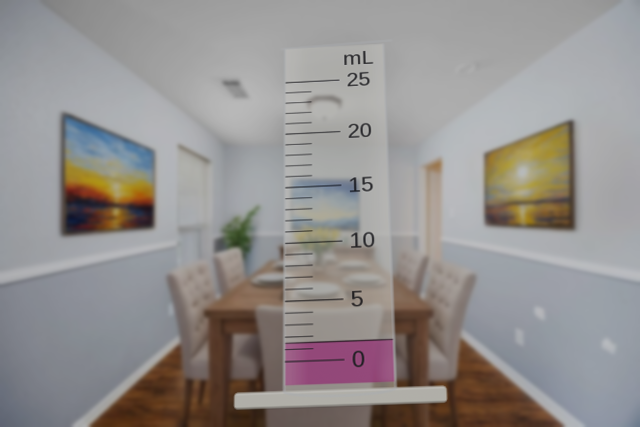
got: 1.5 mL
